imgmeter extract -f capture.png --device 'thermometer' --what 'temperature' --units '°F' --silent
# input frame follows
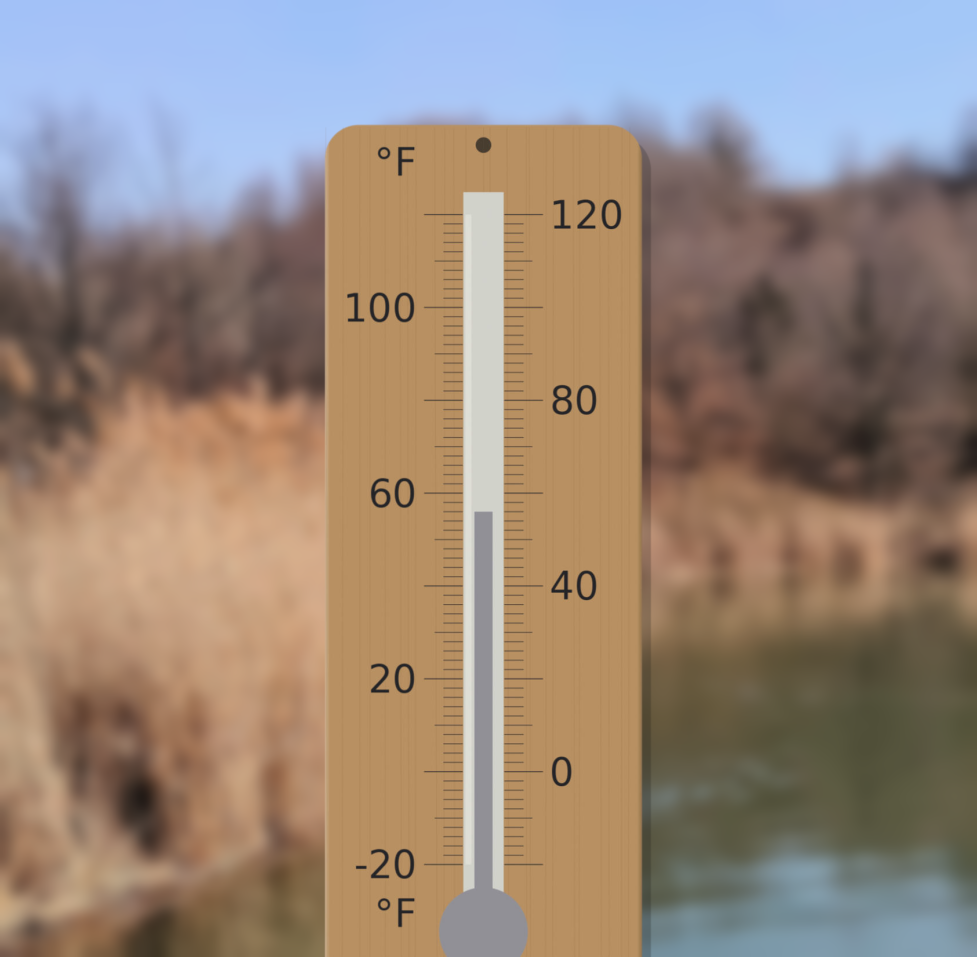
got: 56 °F
